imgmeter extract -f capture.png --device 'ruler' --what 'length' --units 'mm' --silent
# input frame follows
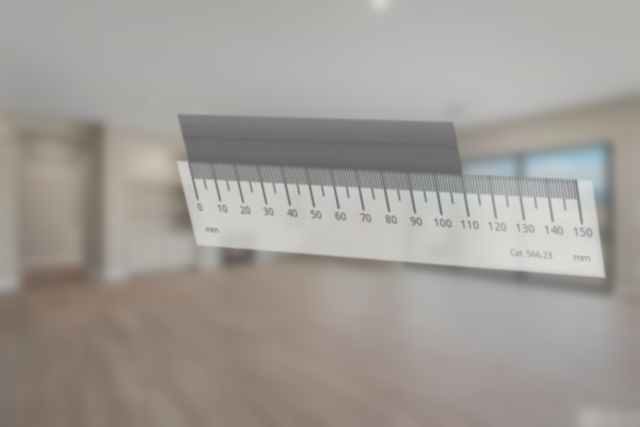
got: 110 mm
